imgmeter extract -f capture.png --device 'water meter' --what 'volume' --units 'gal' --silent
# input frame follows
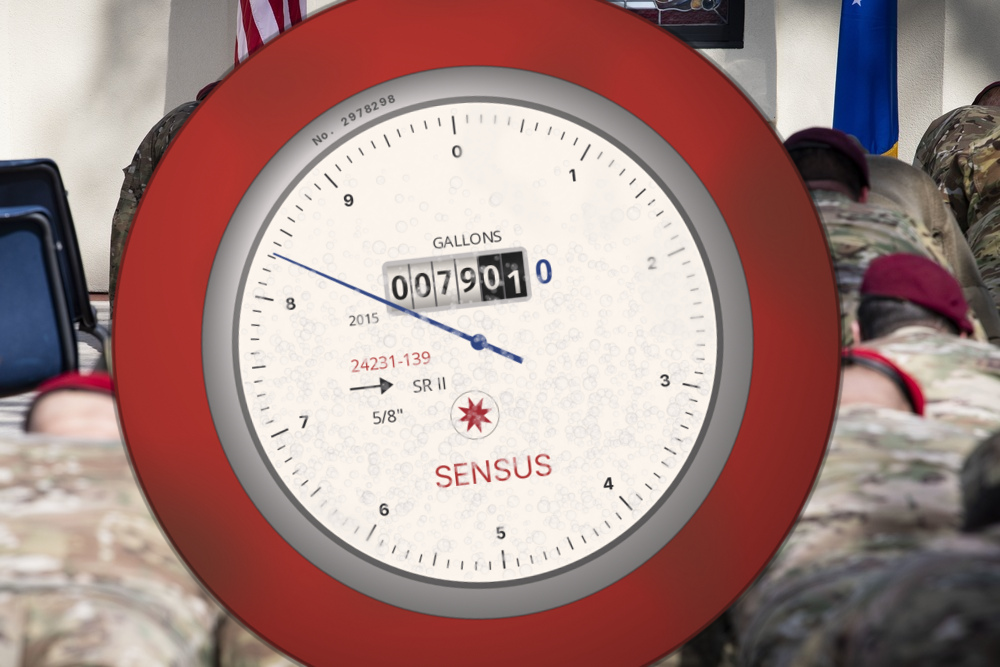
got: 79008.3 gal
